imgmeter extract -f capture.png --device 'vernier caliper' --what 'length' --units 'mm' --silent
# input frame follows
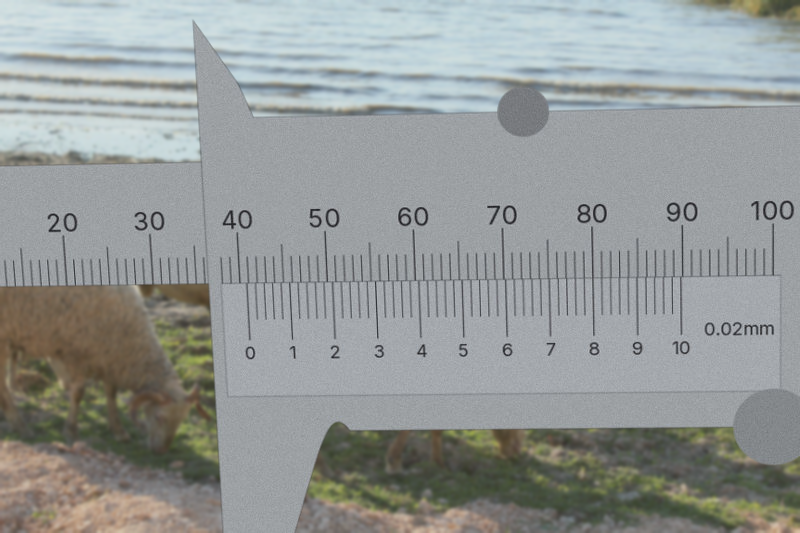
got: 40.8 mm
